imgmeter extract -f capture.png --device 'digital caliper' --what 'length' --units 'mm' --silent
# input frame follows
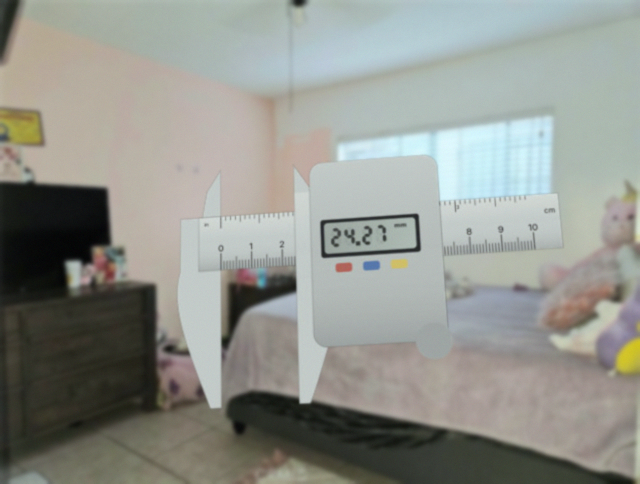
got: 24.27 mm
